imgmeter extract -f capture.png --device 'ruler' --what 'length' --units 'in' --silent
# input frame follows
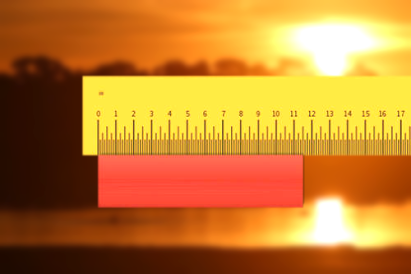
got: 11.5 in
